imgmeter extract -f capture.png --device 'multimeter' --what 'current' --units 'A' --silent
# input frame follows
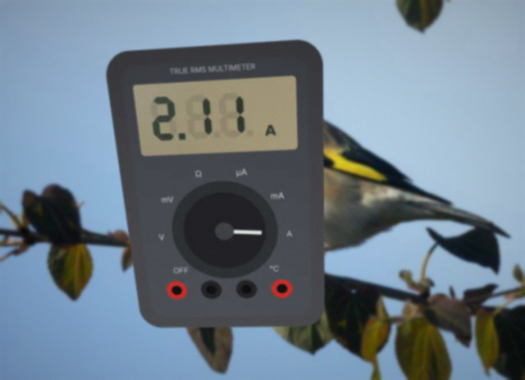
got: 2.11 A
